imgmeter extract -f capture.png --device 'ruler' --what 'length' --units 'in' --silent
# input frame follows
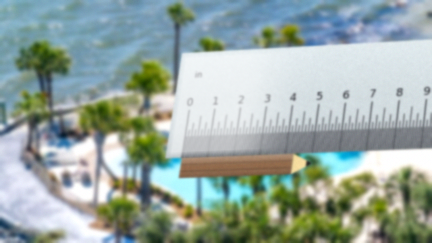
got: 5 in
